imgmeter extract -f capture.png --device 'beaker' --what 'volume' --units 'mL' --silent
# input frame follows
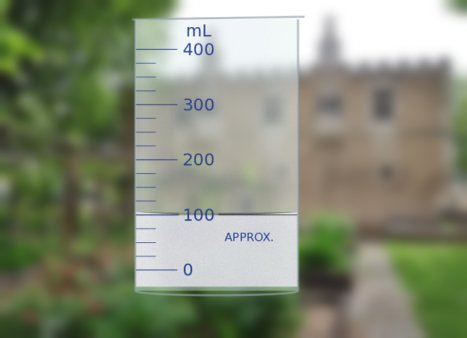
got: 100 mL
